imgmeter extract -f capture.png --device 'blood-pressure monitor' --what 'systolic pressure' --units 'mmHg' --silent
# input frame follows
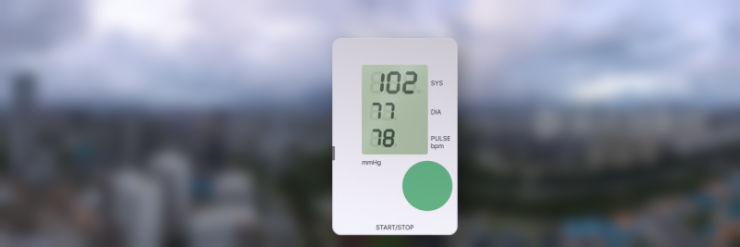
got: 102 mmHg
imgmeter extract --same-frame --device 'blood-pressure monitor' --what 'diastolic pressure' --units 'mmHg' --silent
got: 77 mmHg
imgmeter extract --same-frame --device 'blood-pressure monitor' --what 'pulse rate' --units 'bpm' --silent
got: 78 bpm
